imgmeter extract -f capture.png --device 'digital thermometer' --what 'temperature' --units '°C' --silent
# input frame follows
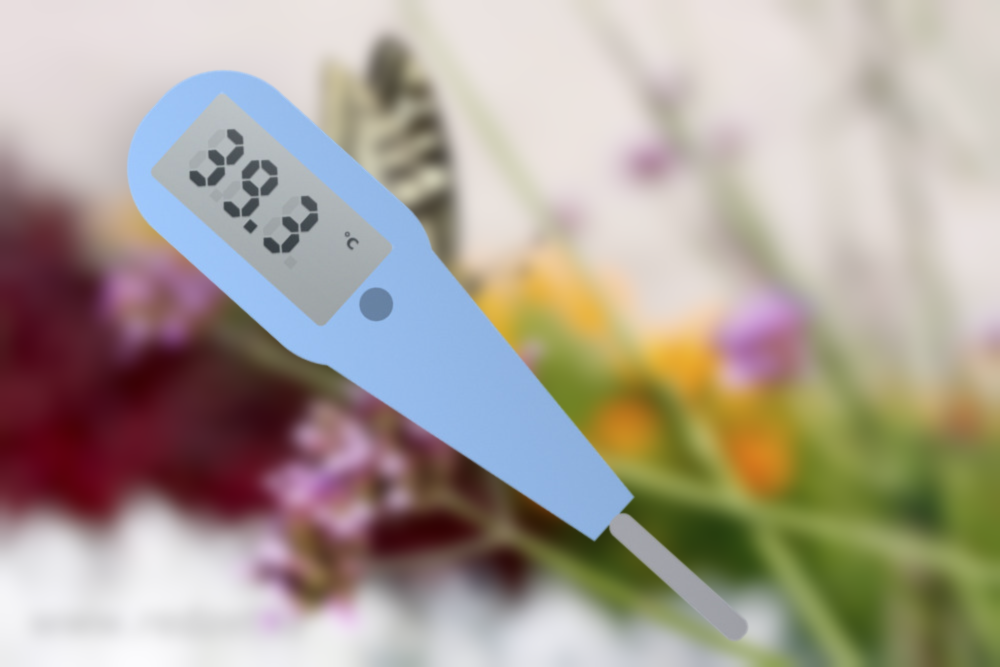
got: 39.3 °C
